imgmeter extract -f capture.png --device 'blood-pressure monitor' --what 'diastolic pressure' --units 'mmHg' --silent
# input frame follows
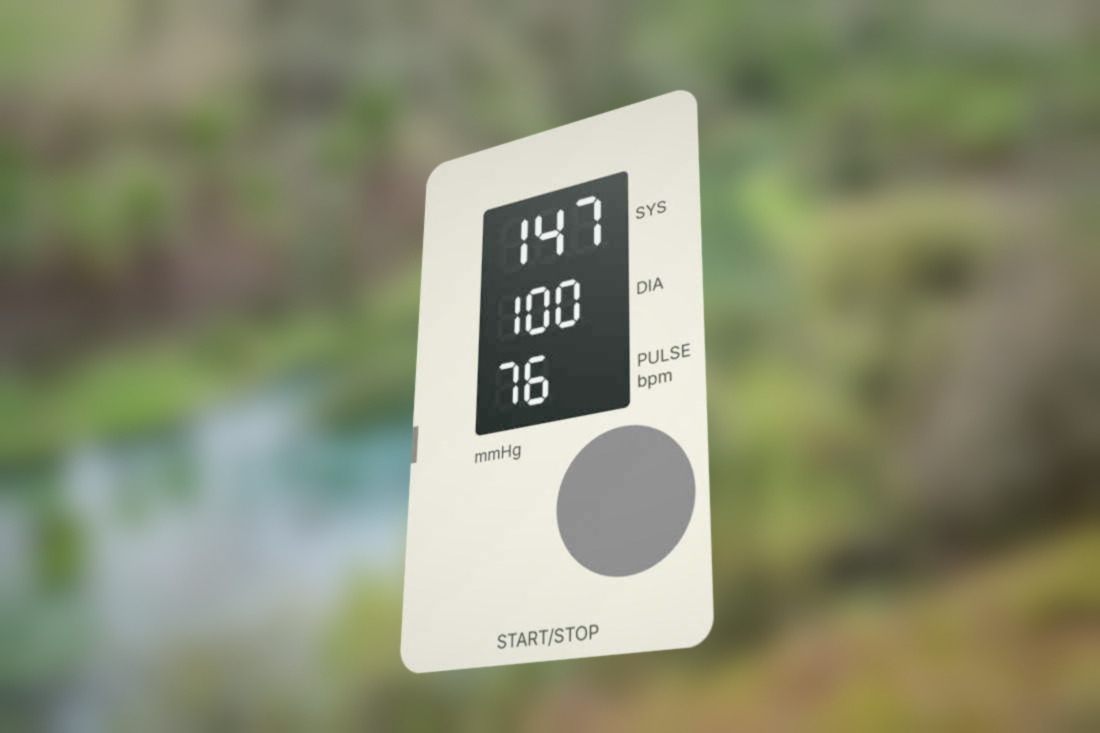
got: 100 mmHg
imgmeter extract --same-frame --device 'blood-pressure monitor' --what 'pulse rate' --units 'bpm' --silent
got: 76 bpm
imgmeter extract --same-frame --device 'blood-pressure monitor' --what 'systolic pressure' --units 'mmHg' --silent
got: 147 mmHg
